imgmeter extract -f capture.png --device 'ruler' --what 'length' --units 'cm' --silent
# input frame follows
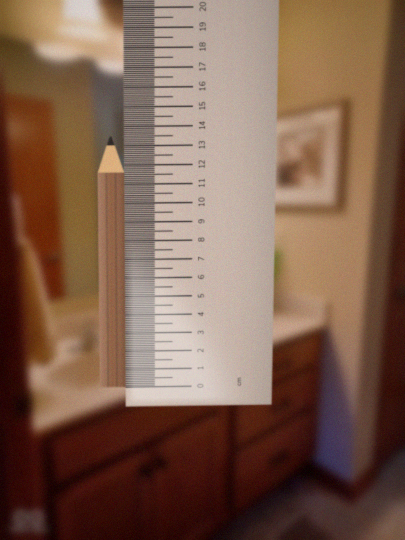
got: 13.5 cm
